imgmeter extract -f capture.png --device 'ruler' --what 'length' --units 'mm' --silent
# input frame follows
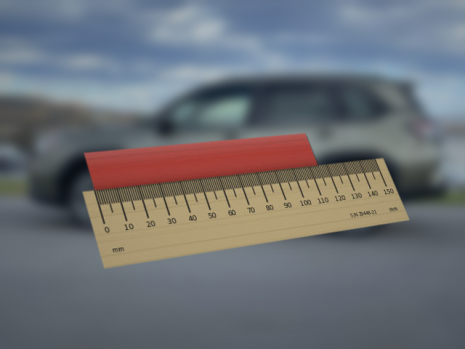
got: 115 mm
